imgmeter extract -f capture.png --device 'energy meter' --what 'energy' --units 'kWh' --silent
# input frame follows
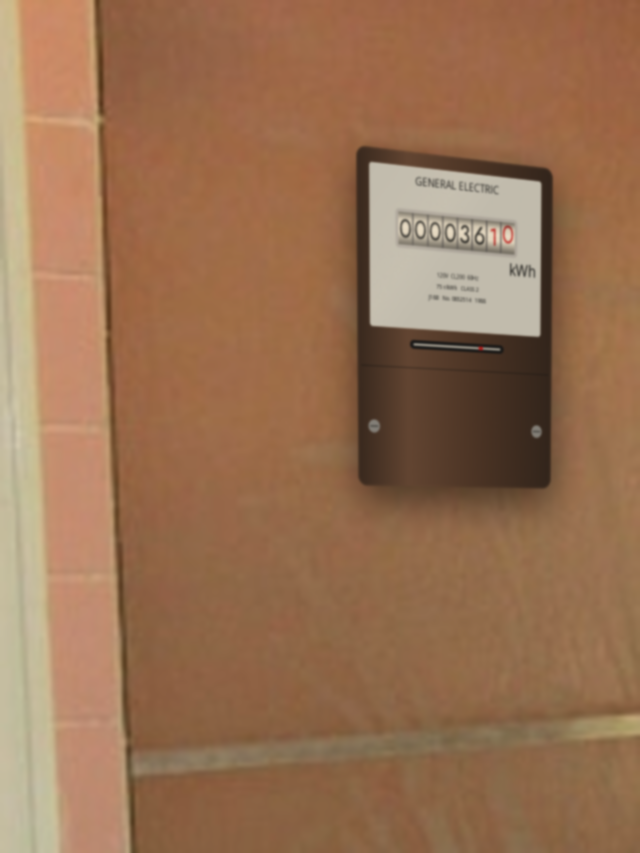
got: 36.10 kWh
